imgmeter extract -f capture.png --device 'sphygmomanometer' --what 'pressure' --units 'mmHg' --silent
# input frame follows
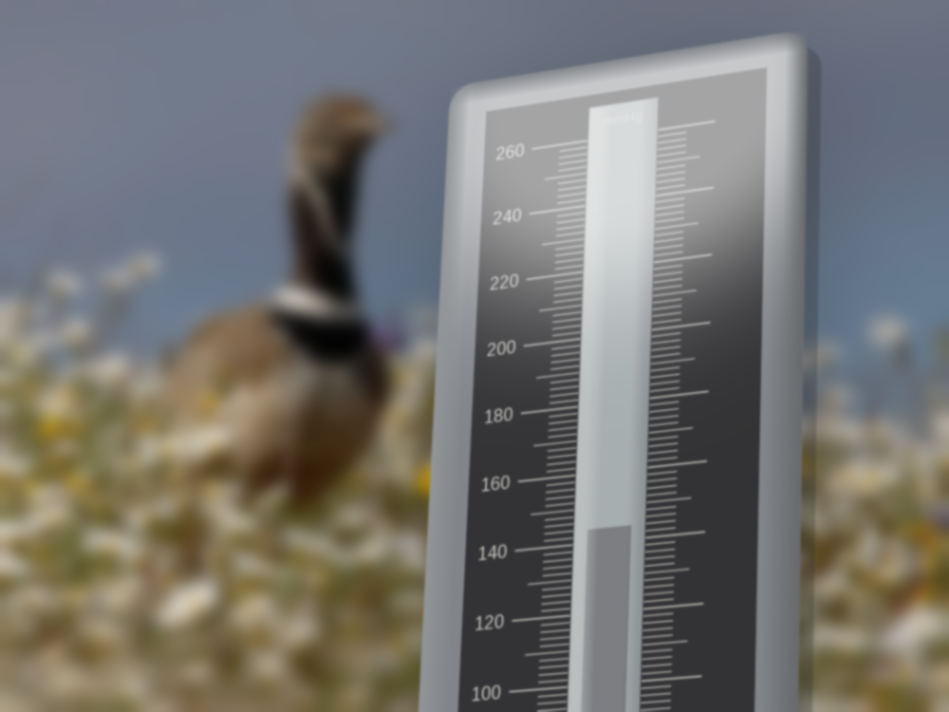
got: 144 mmHg
